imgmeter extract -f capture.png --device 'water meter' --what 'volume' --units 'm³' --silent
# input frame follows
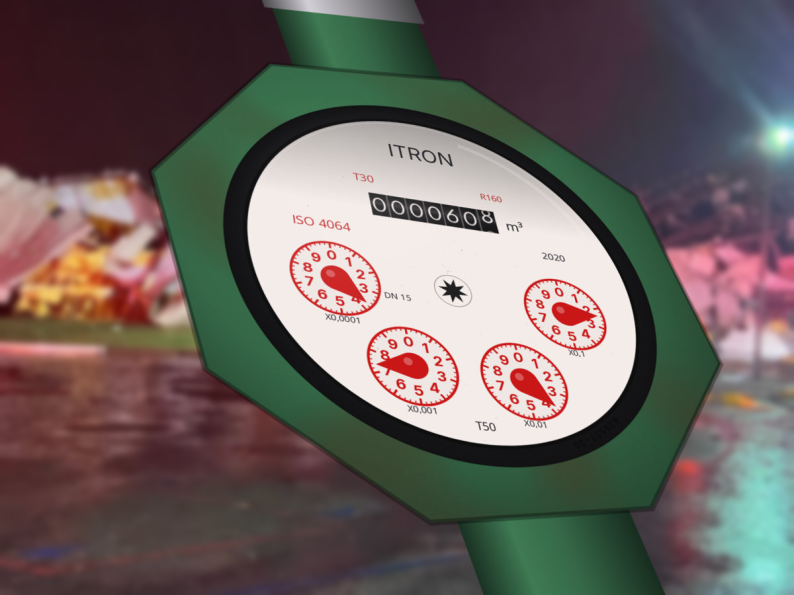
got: 608.2373 m³
